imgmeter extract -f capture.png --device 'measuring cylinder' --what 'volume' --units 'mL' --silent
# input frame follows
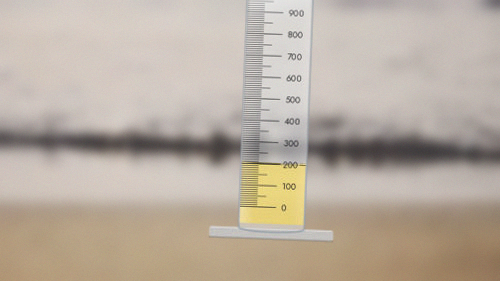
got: 200 mL
